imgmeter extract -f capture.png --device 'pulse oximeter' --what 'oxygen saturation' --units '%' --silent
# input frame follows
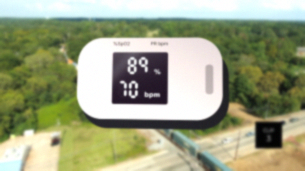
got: 89 %
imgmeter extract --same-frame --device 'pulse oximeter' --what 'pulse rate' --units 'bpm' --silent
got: 70 bpm
